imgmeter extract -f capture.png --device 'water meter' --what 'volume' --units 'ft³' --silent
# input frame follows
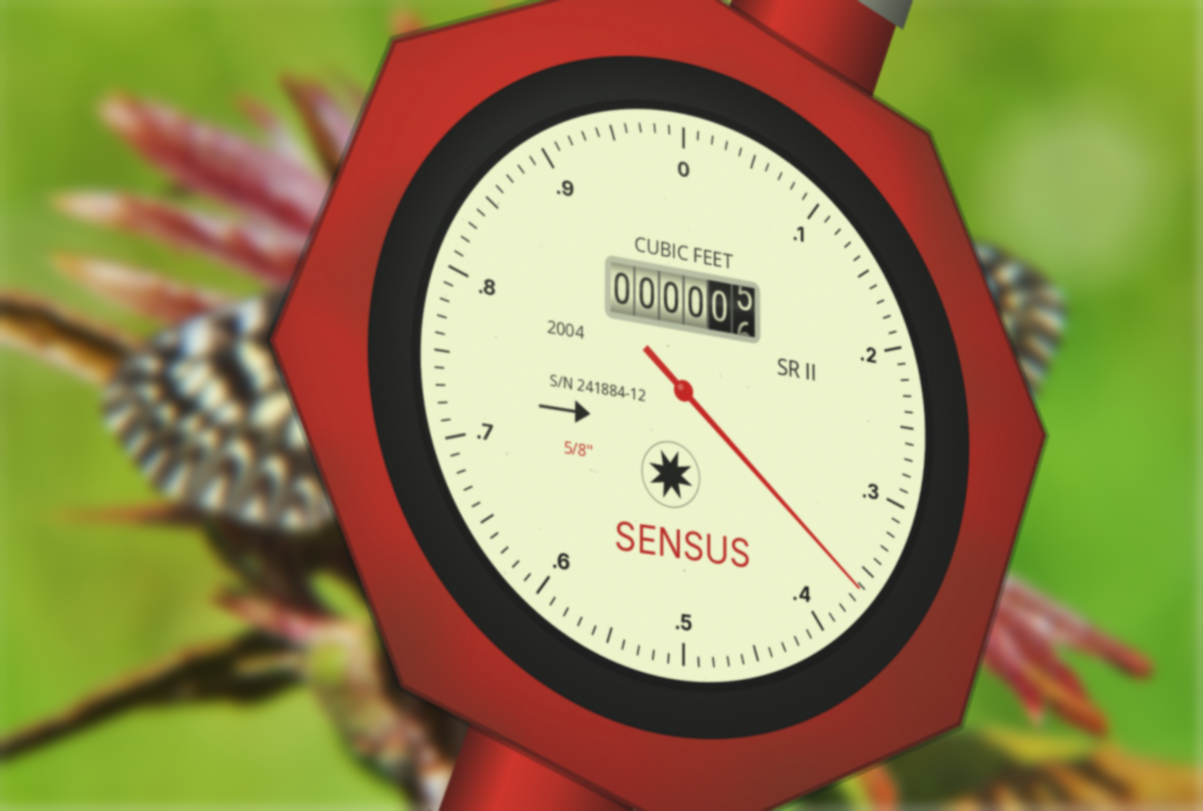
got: 5.36 ft³
